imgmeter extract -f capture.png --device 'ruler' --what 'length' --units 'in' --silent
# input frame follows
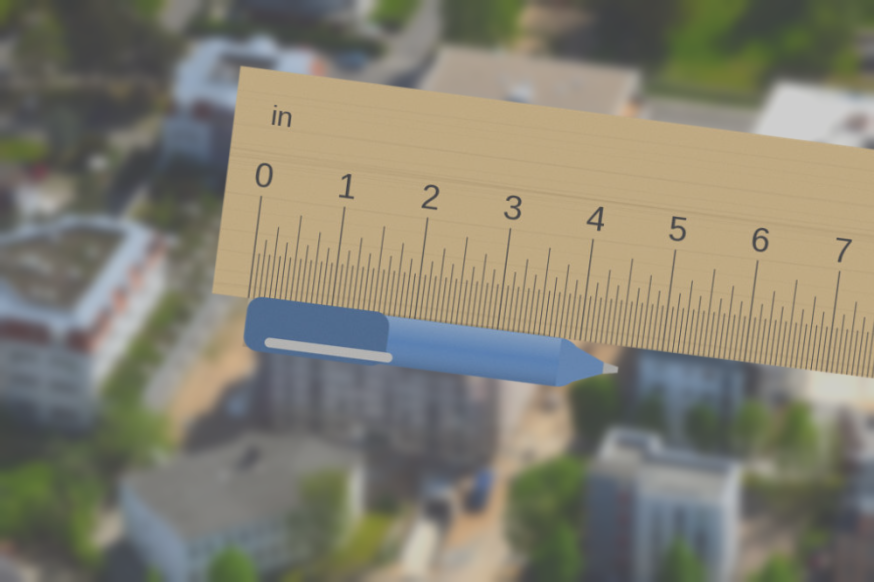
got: 4.5 in
